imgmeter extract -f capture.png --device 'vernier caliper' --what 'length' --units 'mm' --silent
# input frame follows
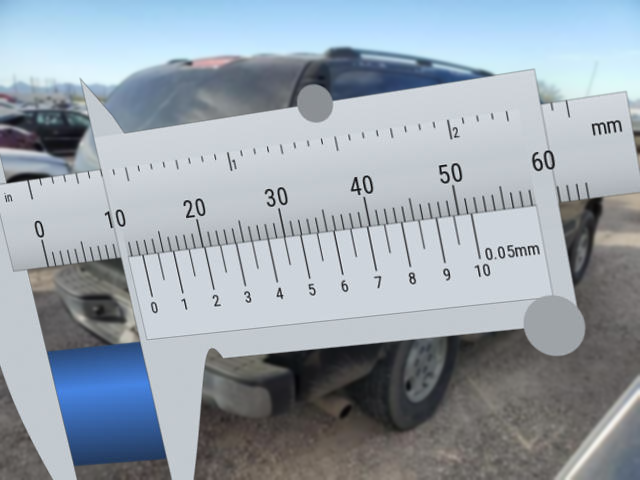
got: 12.4 mm
